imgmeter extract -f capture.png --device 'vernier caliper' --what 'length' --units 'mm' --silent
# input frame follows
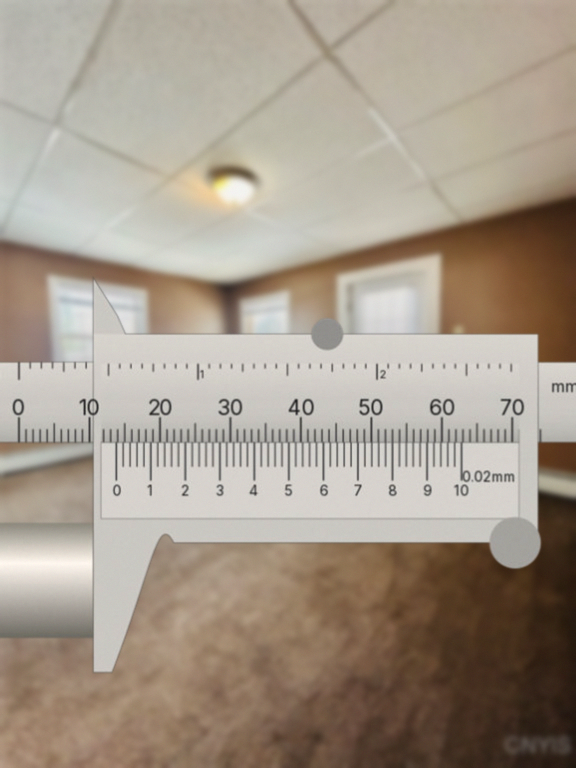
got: 13.8 mm
